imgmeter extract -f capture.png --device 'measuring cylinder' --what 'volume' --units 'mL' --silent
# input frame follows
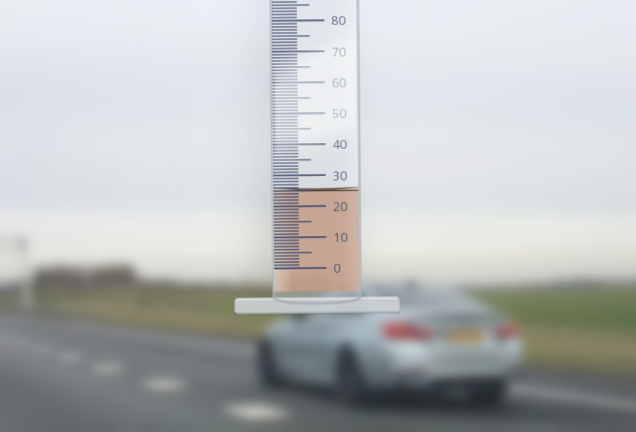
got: 25 mL
